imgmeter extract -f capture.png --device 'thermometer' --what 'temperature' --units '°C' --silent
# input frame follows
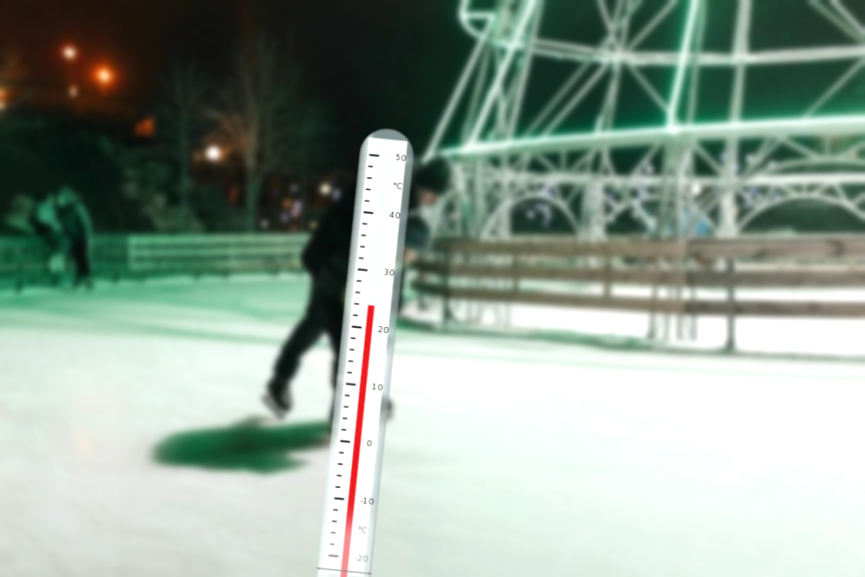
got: 24 °C
